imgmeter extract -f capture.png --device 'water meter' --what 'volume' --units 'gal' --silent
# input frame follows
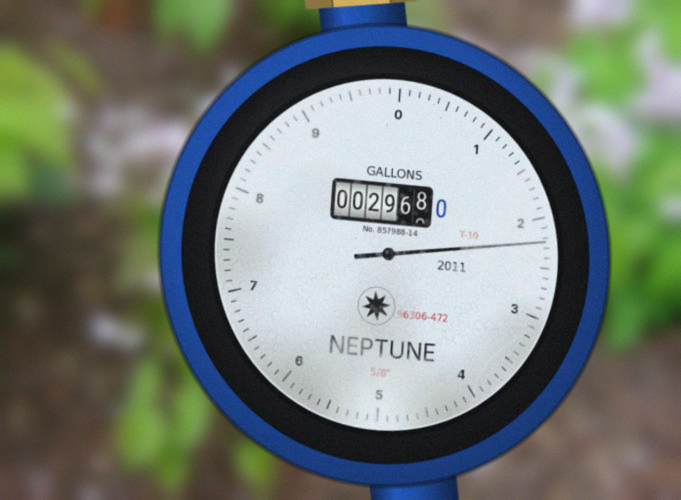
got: 29682.2 gal
